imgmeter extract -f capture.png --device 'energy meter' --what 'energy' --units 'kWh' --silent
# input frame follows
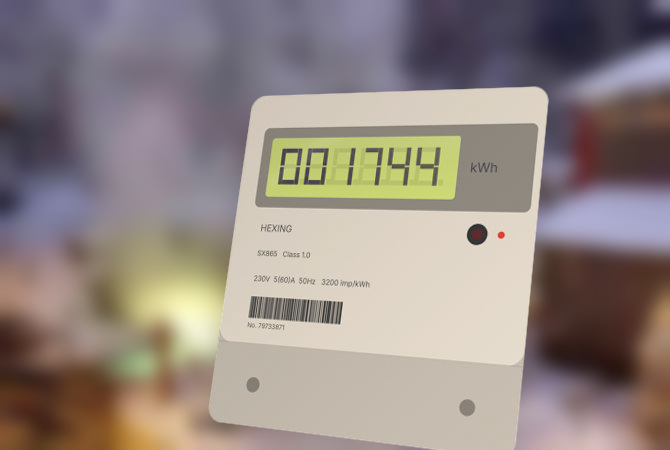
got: 1744 kWh
